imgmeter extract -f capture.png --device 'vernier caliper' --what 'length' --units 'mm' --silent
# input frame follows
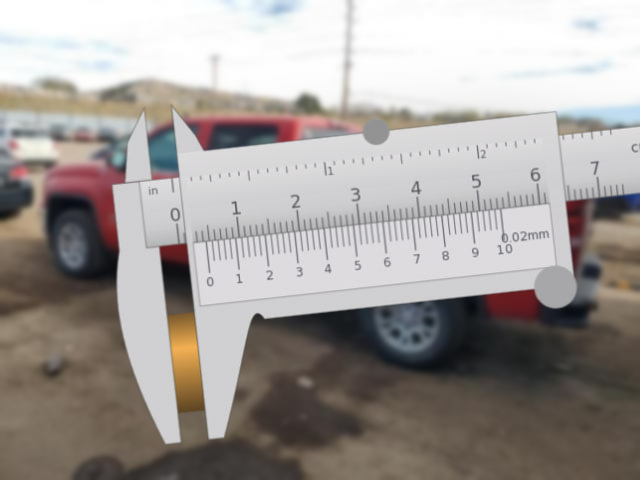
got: 4.5 mm
